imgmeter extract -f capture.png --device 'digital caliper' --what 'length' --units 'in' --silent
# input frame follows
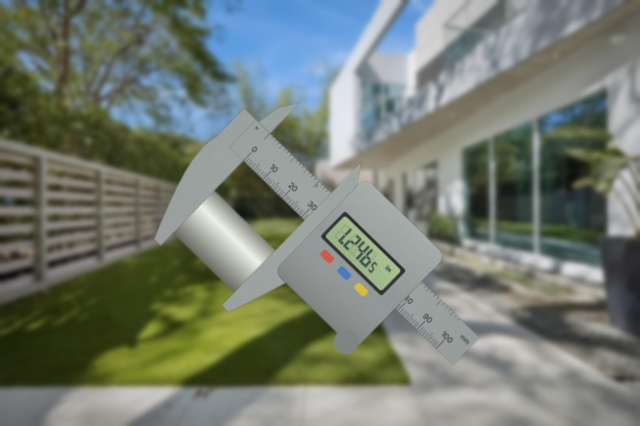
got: 1.2465 in
